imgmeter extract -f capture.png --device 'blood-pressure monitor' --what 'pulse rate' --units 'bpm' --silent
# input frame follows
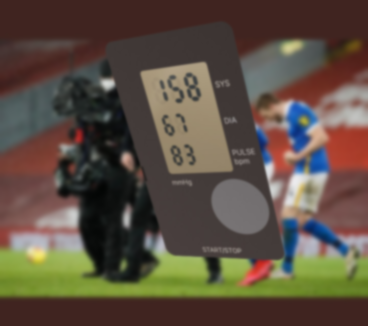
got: 83 bpm
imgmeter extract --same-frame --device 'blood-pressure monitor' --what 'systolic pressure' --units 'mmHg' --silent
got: 158 mmHg
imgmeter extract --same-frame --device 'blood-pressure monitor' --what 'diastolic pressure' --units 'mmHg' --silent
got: 67 mmHg
